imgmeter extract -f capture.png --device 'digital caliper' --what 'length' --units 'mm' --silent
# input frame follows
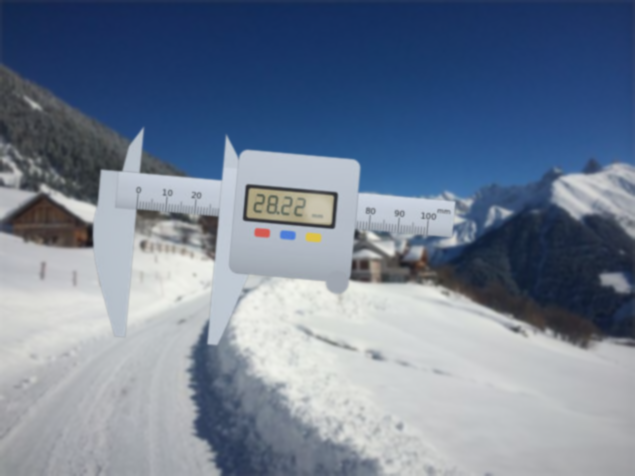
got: 28.22 mm
